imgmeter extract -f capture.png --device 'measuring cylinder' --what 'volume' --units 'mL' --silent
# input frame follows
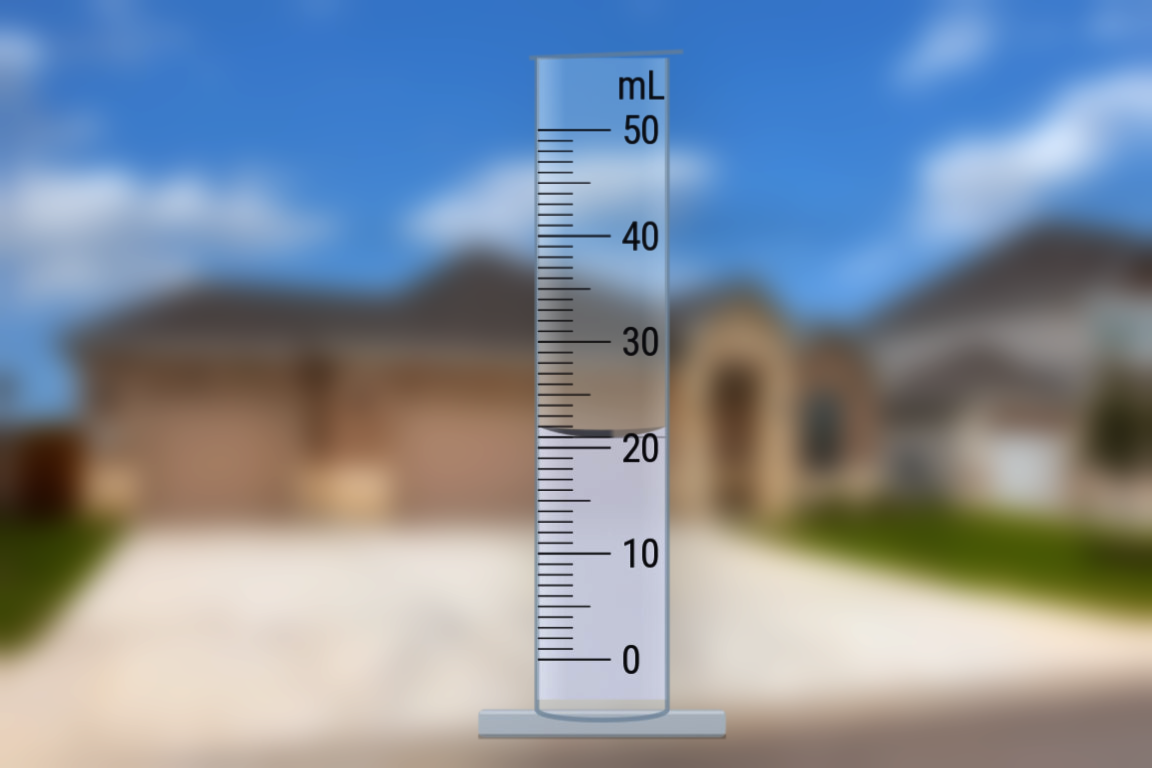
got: 21 mL
